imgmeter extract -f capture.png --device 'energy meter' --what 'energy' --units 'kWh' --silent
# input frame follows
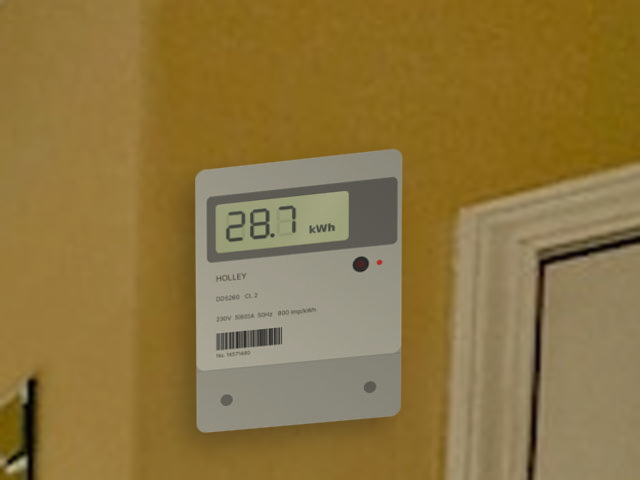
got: 28.7 kWh
